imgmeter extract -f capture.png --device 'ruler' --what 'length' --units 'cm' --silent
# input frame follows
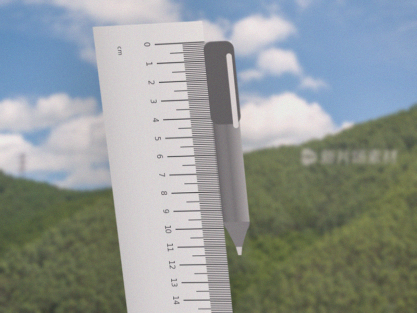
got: 11.5 cm
